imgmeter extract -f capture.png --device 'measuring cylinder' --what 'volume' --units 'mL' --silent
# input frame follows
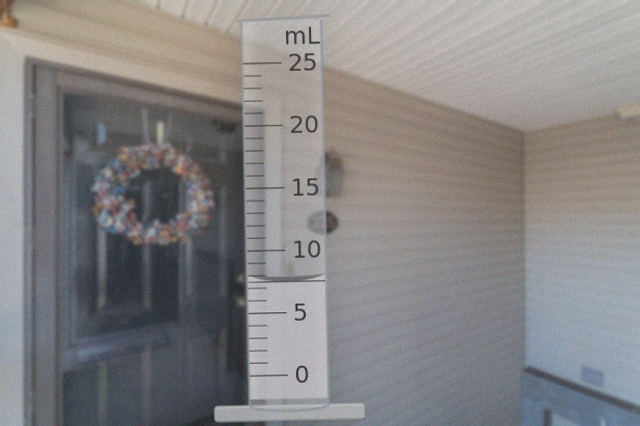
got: 7.5 mL
